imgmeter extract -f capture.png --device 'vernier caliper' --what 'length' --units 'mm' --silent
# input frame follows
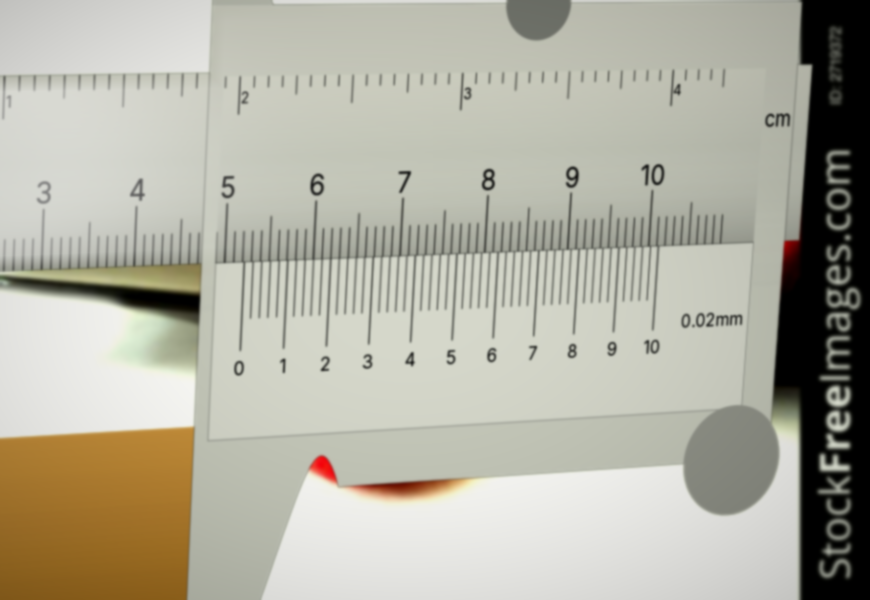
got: 52.2 mm
